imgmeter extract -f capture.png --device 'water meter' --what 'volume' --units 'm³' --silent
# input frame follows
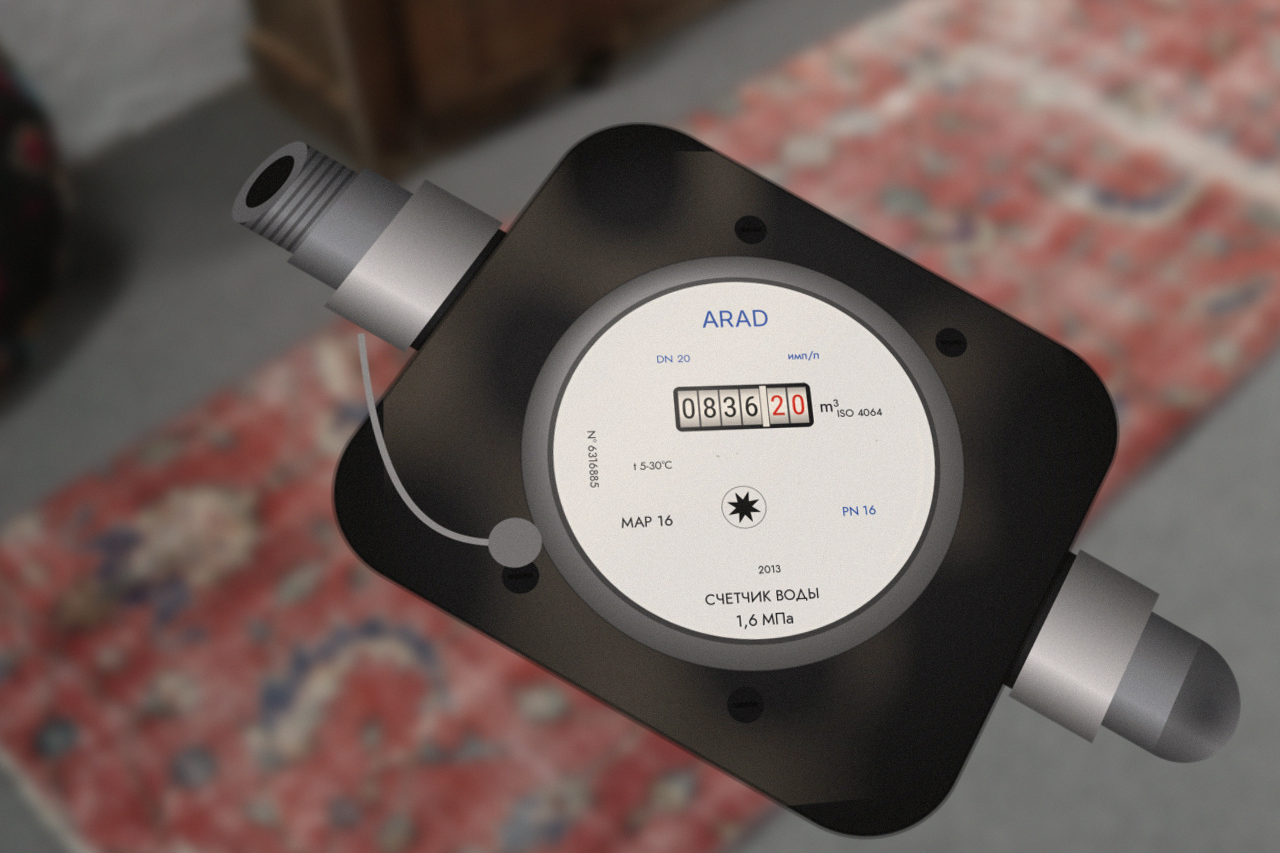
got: 836.20 m³
